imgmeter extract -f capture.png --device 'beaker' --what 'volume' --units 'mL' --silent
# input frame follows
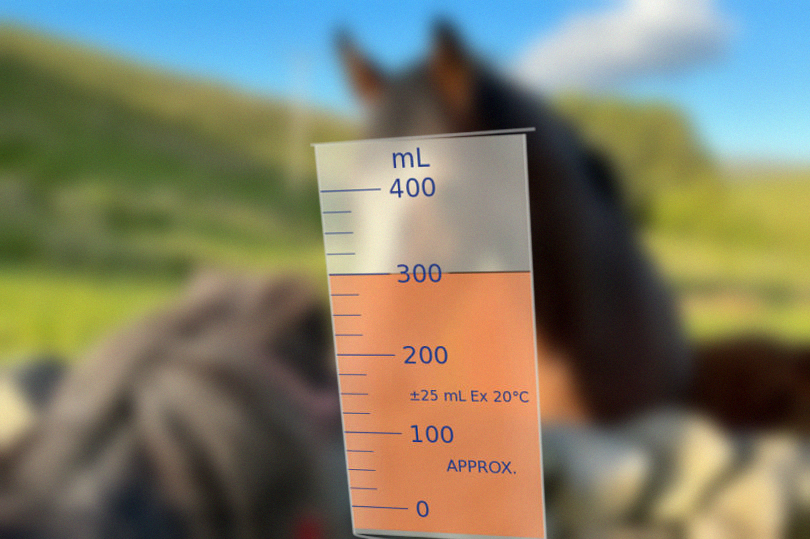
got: 300 mL
